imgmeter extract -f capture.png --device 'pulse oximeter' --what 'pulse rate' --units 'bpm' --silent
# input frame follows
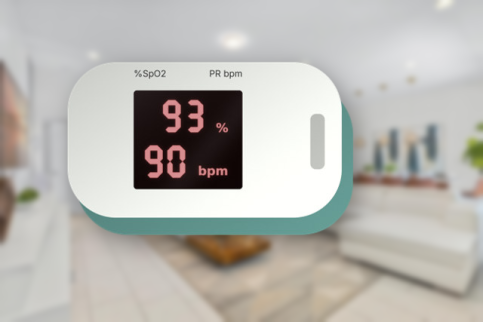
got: 90 bpm
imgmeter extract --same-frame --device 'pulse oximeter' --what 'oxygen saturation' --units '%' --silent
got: 93 %
